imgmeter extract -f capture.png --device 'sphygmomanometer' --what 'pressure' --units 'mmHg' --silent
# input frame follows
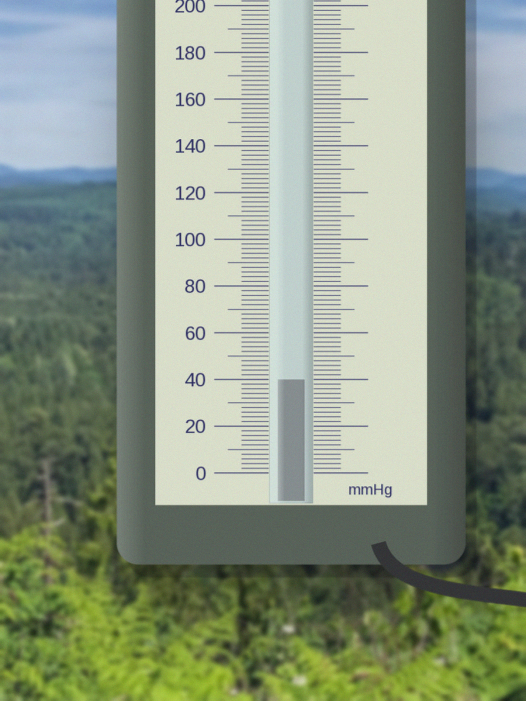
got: 40 mmHg
